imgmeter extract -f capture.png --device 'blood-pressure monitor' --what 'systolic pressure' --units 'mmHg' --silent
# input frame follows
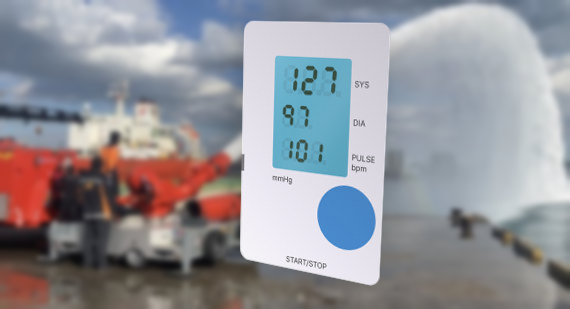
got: 127 mmHg
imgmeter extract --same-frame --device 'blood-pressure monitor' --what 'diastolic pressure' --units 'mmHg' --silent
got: 97 mmHg
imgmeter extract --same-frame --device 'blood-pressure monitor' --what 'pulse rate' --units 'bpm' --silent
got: 101 bpm
